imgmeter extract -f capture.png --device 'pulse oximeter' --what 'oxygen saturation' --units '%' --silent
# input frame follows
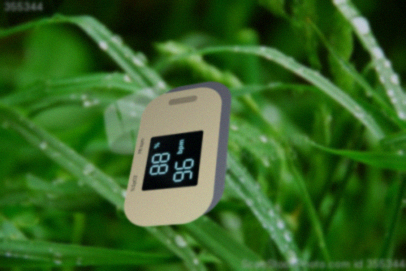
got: 88 %
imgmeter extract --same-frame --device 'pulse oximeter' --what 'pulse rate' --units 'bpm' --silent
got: 96 bpm
